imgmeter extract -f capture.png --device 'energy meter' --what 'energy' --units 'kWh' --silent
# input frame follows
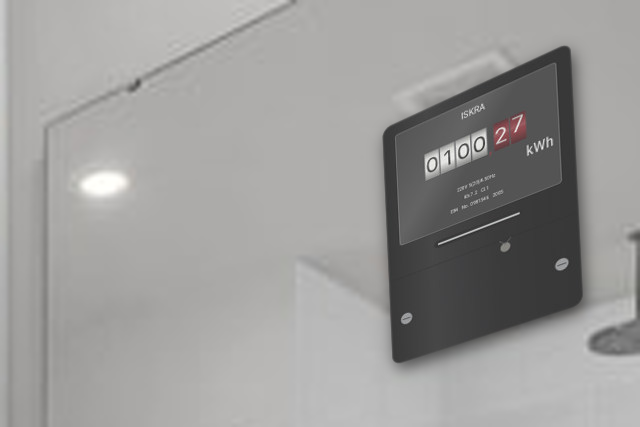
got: 100.27 kWh
